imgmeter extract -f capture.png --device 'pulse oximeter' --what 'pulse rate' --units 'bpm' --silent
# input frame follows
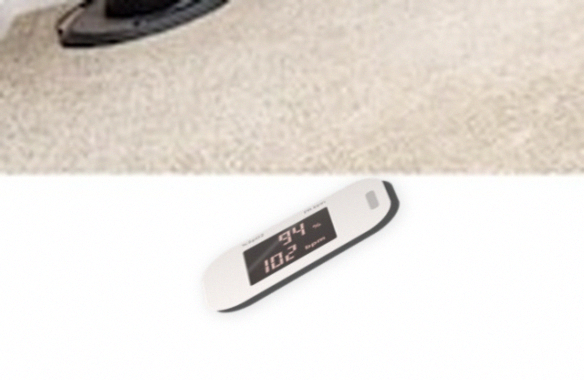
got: 102 bpm
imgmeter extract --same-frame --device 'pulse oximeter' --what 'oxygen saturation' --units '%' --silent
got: 94 %
